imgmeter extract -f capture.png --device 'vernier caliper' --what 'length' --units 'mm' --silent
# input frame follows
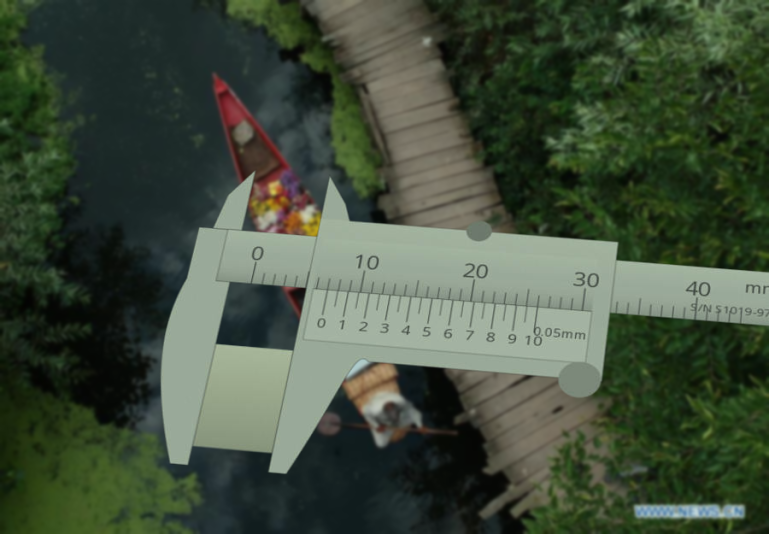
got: 7.0 mm
